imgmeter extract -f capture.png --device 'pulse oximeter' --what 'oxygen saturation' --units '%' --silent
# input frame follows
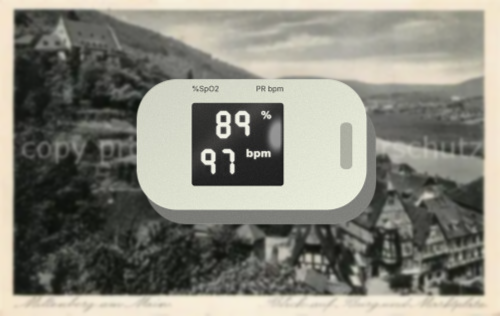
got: 89 %
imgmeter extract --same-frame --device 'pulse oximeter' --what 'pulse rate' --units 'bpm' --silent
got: 97 bpm
